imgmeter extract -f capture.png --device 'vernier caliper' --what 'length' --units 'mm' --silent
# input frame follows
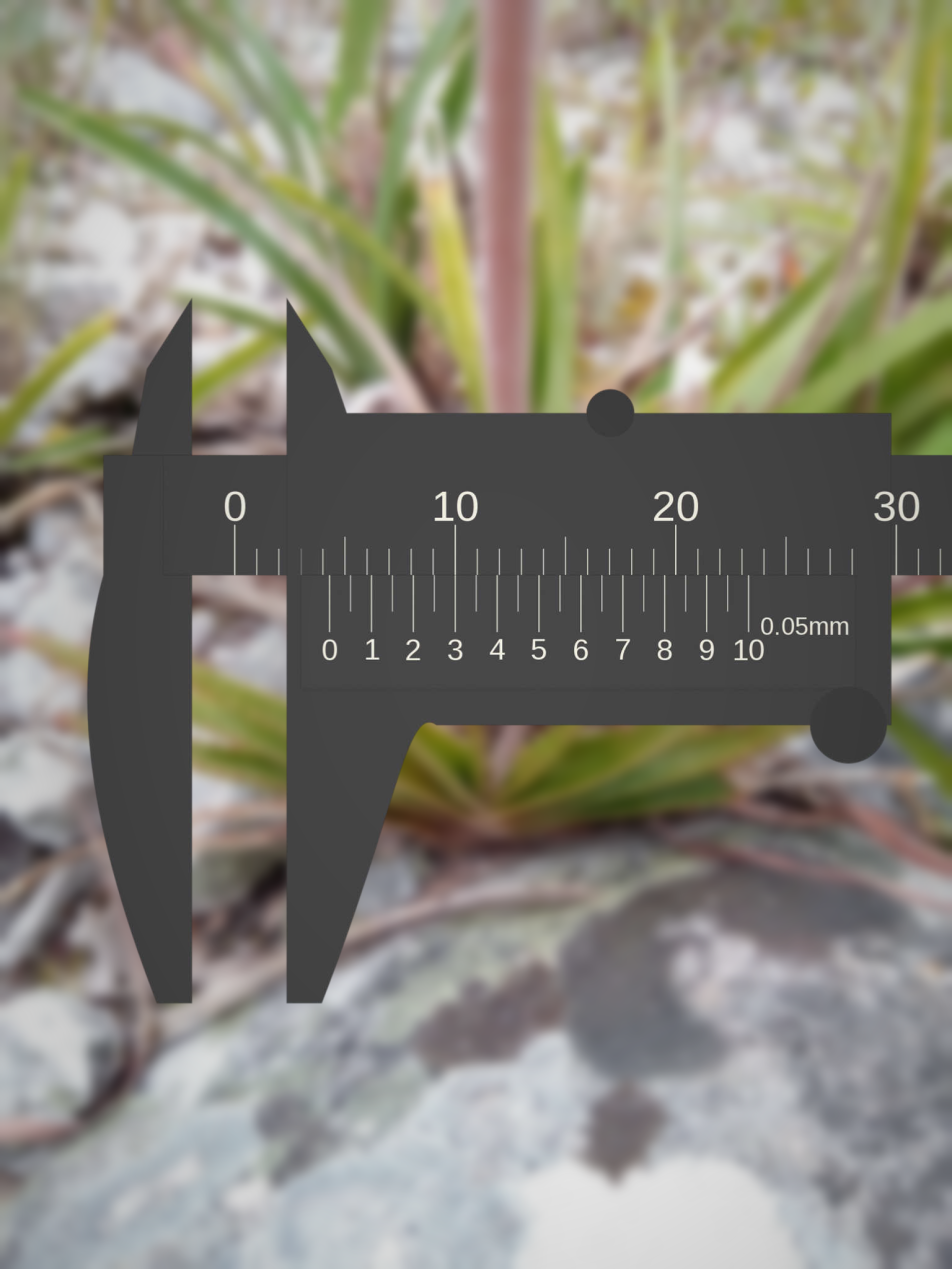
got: 4.30 mm
